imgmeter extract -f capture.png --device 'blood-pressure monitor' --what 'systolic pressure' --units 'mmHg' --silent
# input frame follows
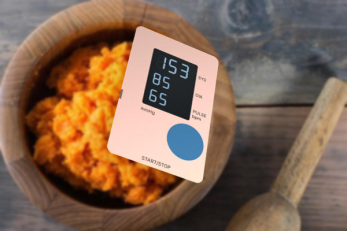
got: 153 mmHg
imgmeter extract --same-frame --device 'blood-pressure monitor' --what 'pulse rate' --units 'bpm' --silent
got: 65 bpm
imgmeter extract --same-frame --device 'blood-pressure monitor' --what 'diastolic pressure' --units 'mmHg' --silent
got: 85 mmHg
